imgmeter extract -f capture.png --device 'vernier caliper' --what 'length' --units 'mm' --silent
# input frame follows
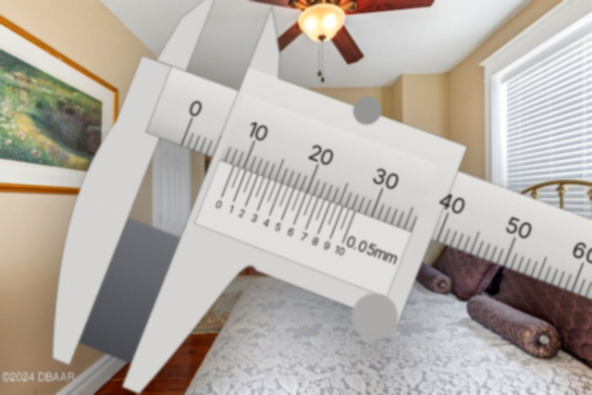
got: 8.5 mm
